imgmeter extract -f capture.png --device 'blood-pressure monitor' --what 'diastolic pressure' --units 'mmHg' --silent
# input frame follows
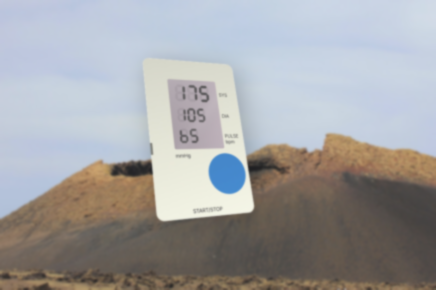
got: 105 mmHg
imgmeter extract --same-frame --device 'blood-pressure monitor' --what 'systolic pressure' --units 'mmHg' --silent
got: 175 mmHg
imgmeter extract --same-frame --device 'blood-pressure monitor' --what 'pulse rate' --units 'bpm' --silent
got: 65 bpm
